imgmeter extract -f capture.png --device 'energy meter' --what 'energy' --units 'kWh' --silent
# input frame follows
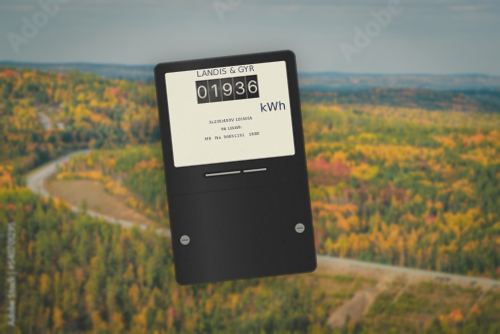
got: 1936 kWh
